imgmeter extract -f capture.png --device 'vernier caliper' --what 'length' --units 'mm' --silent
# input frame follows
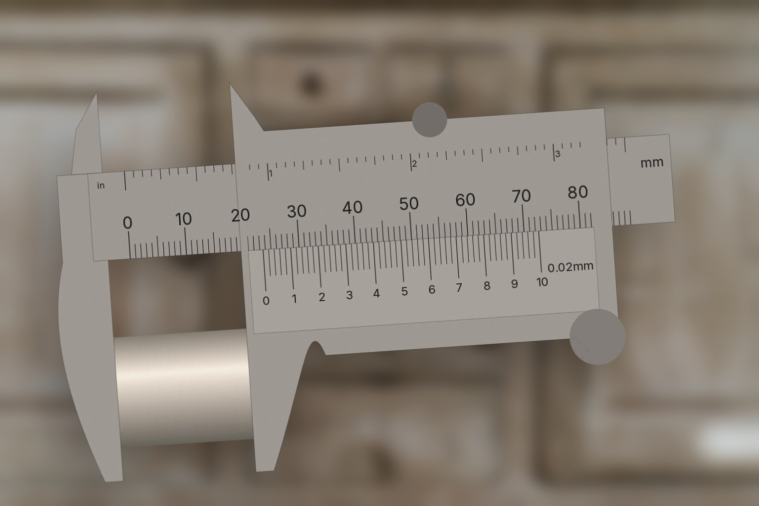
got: 23.6 mm
